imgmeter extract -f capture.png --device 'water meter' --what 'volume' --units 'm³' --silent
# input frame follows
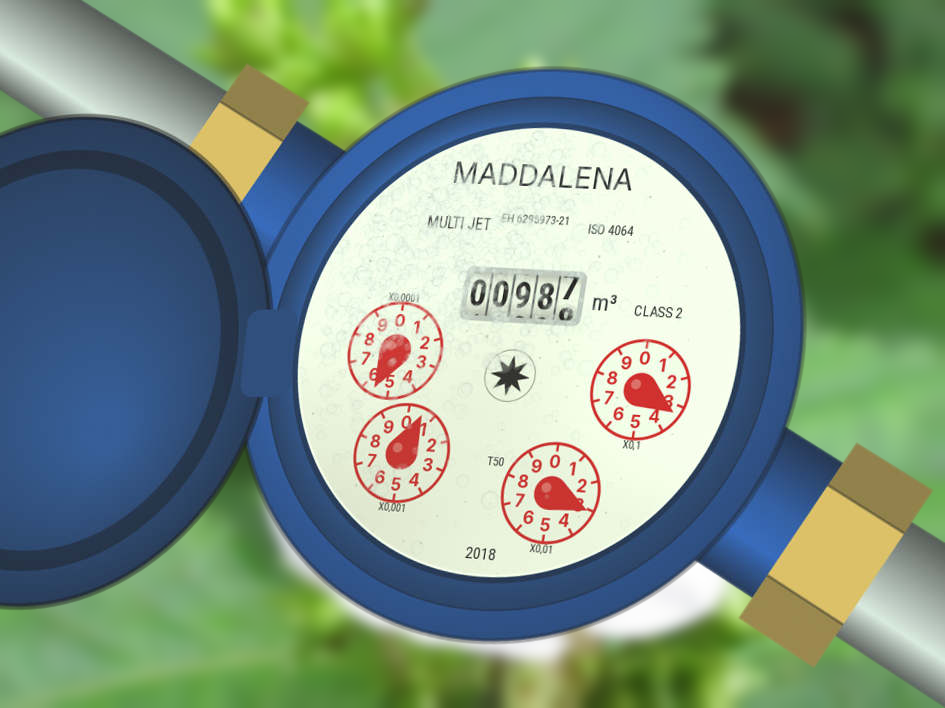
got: 987.3305 m³
